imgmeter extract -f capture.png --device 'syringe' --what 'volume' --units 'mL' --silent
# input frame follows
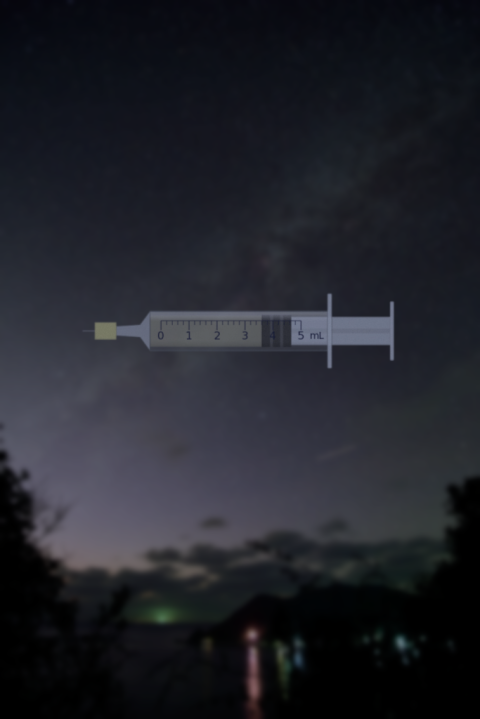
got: 3.6 mL
